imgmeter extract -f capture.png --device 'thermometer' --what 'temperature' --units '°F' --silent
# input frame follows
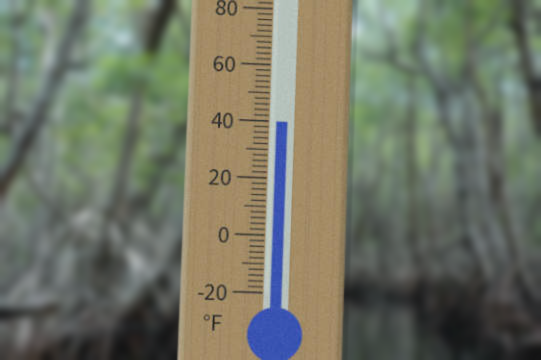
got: 40 °F
